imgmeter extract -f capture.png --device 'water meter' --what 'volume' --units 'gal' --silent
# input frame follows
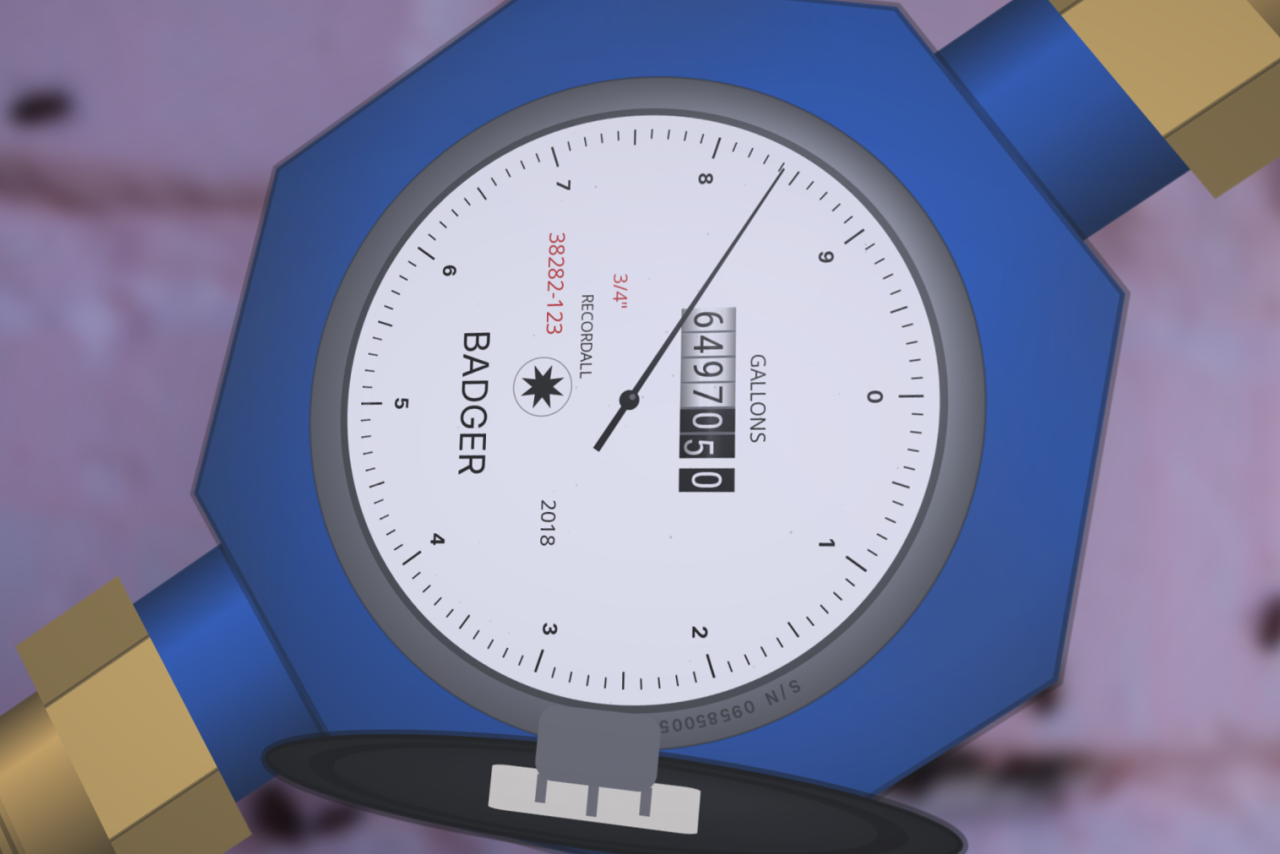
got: 6497048.4 gal
